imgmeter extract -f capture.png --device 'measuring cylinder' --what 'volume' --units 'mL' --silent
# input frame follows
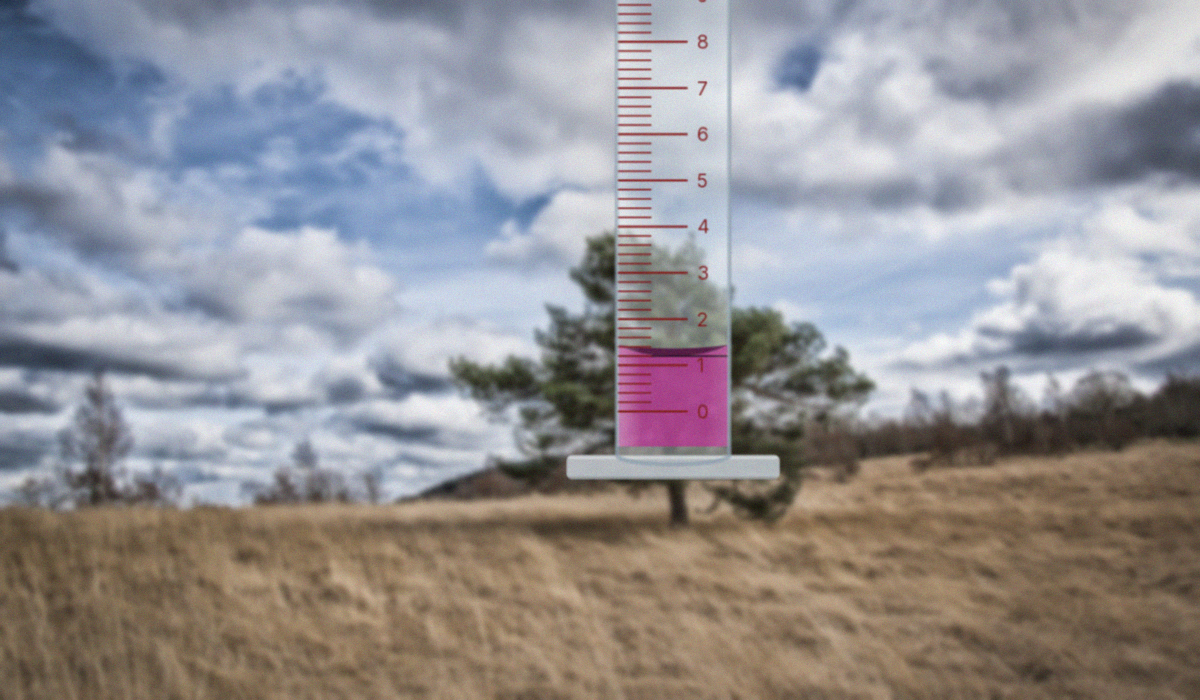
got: 1.2 mL
